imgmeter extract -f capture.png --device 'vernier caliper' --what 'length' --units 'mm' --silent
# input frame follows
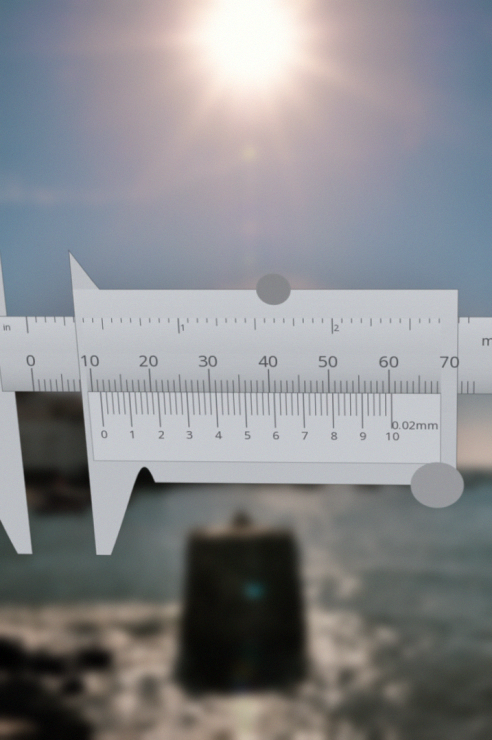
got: 11.4 mm
